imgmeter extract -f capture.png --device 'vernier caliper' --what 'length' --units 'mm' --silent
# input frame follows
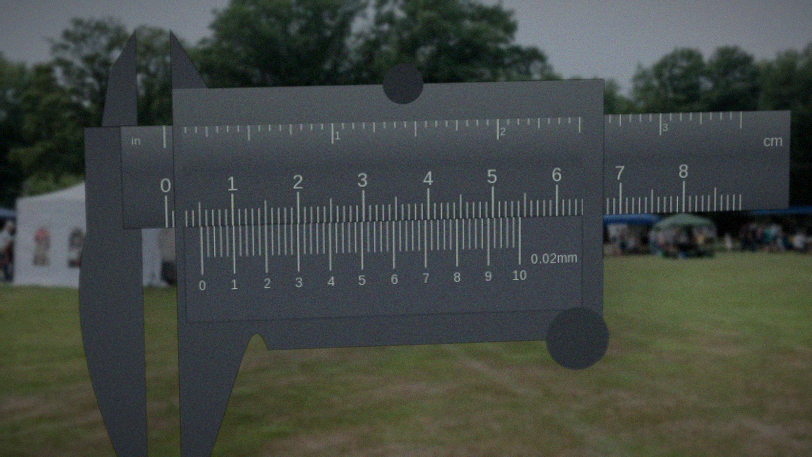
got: 5.2 mm
